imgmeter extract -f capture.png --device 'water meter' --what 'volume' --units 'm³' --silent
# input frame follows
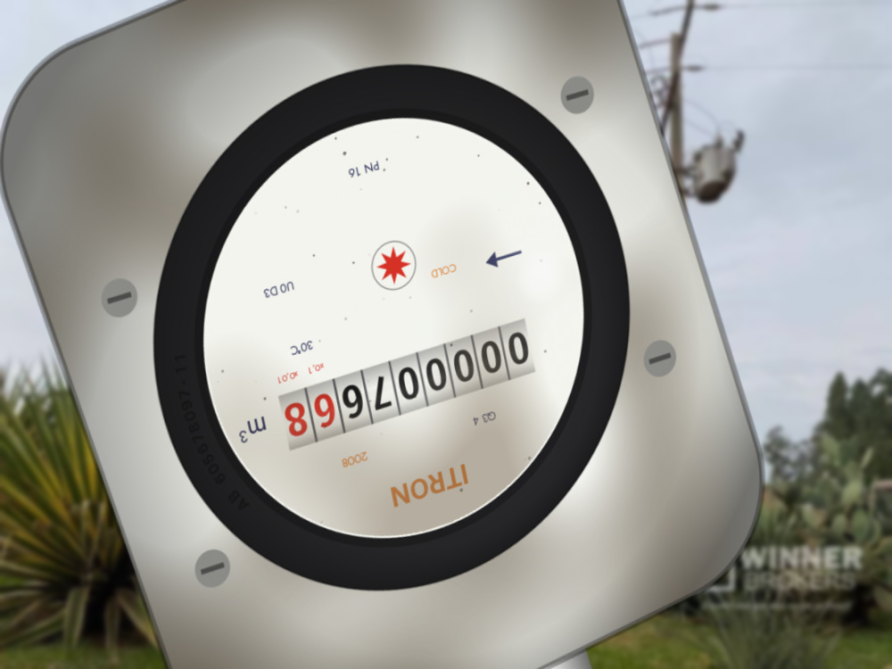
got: 76.68 m³
